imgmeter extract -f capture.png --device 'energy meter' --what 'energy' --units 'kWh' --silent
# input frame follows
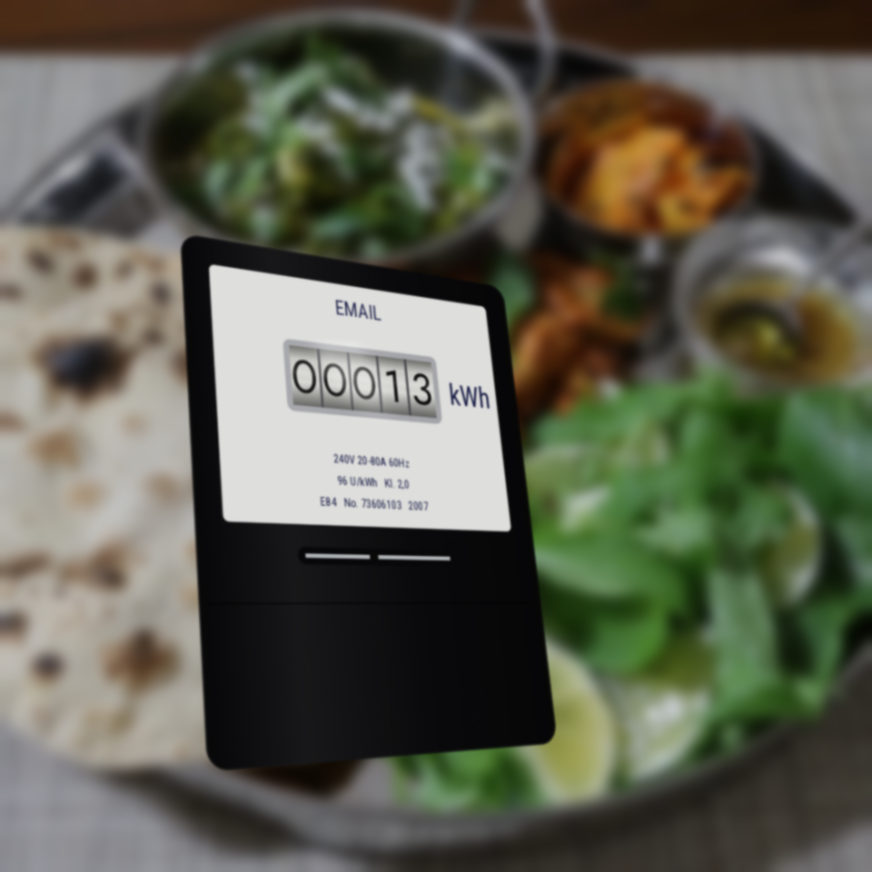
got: 13 kWh
